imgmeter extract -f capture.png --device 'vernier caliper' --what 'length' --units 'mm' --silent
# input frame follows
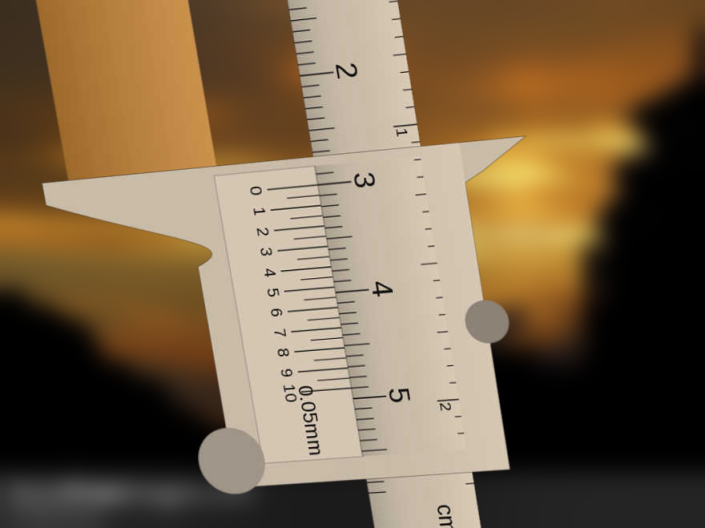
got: 30.0 mm
